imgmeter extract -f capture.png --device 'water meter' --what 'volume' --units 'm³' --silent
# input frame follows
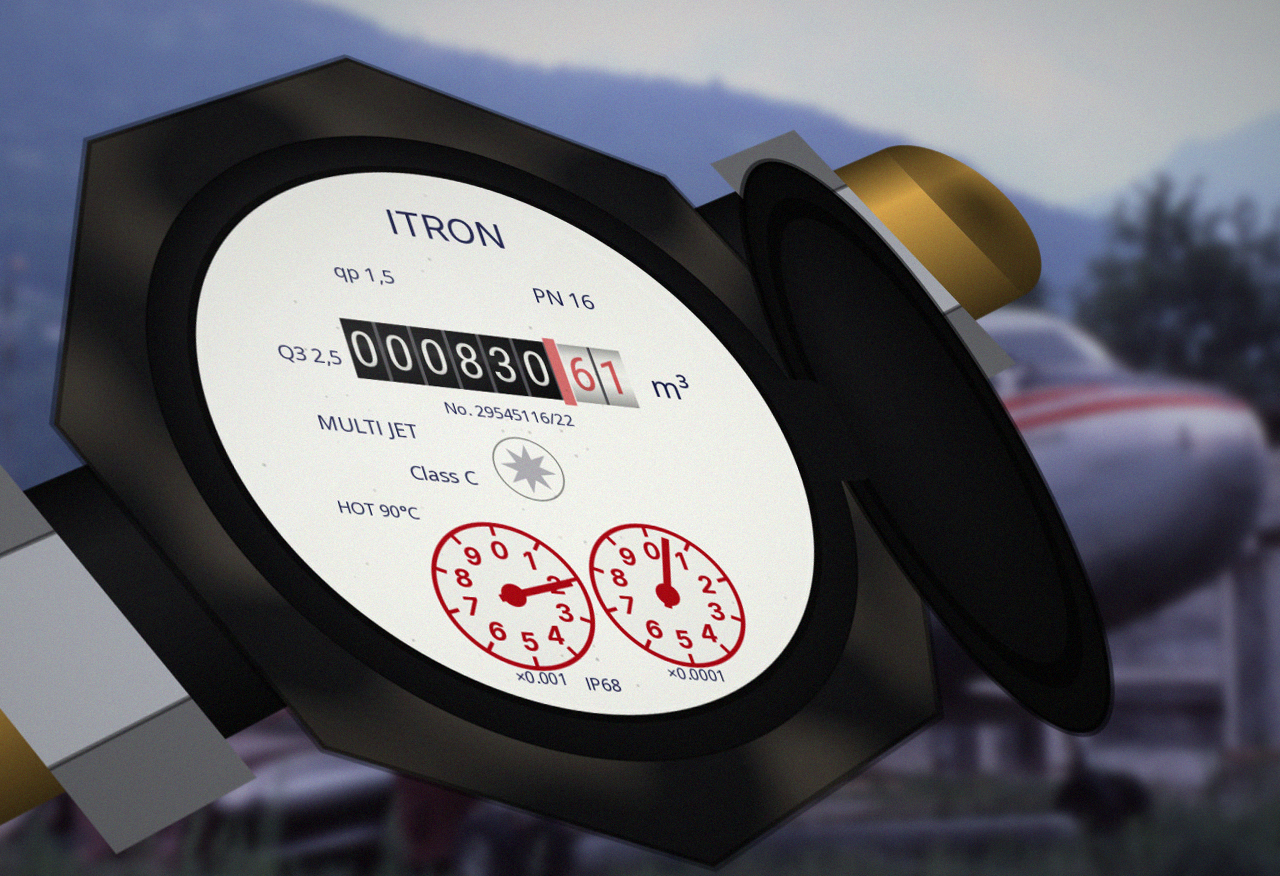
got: 830.6120 m³
